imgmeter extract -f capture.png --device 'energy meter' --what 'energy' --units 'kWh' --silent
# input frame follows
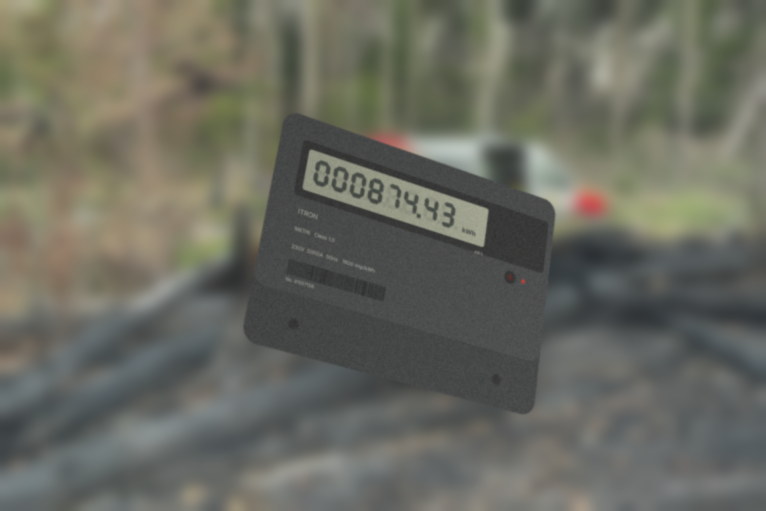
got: 874.43 kWh
